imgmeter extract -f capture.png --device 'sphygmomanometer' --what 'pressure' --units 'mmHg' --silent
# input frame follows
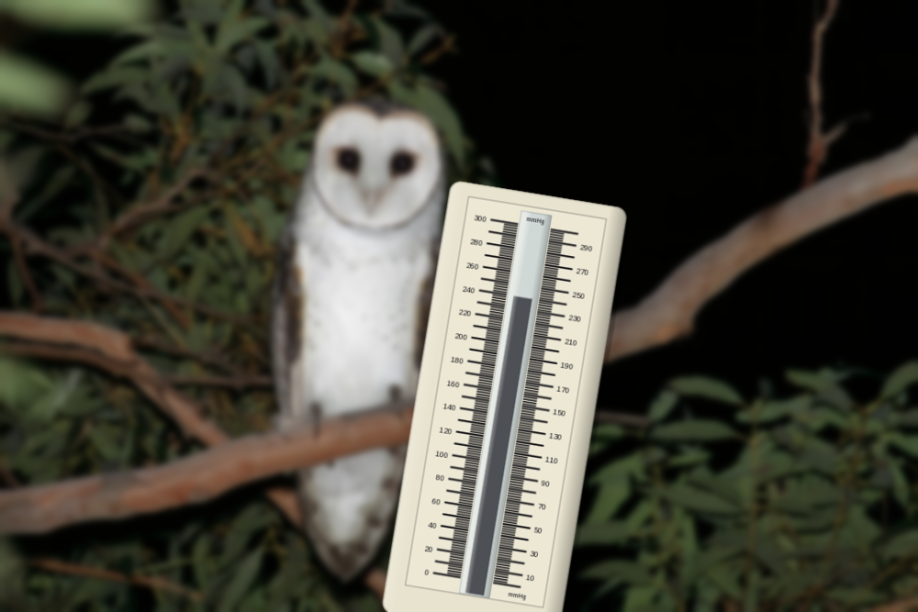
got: 240 mmHg
